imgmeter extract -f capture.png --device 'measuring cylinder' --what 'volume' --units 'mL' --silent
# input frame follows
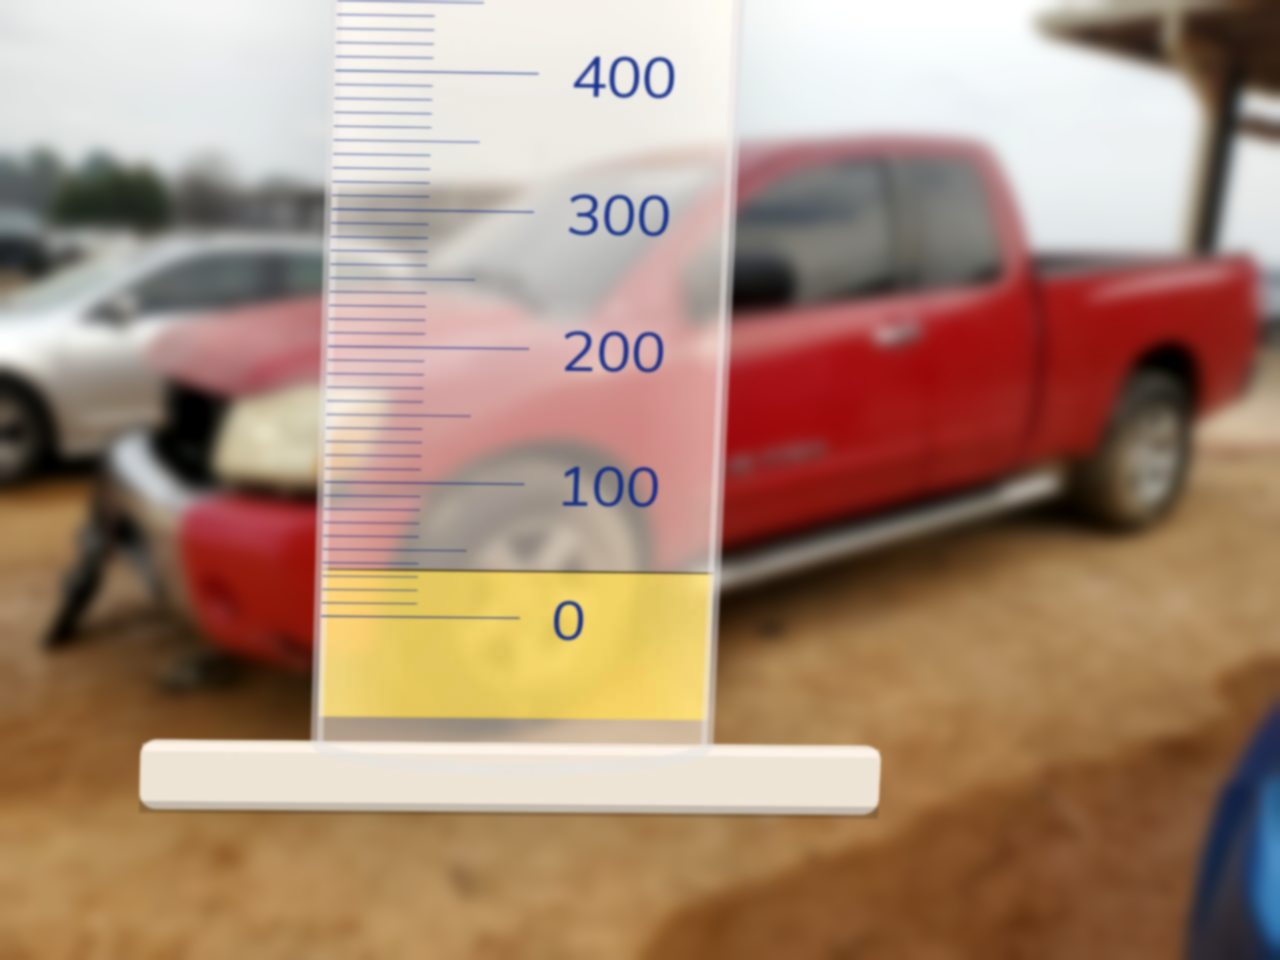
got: 35 mL
